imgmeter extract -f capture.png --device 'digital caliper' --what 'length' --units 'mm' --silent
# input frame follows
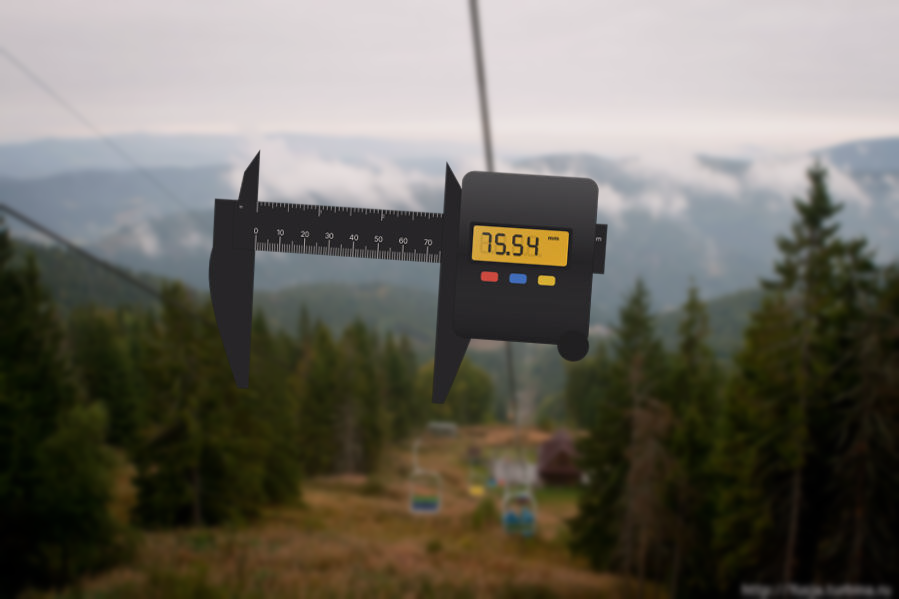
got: 75.54 mm
